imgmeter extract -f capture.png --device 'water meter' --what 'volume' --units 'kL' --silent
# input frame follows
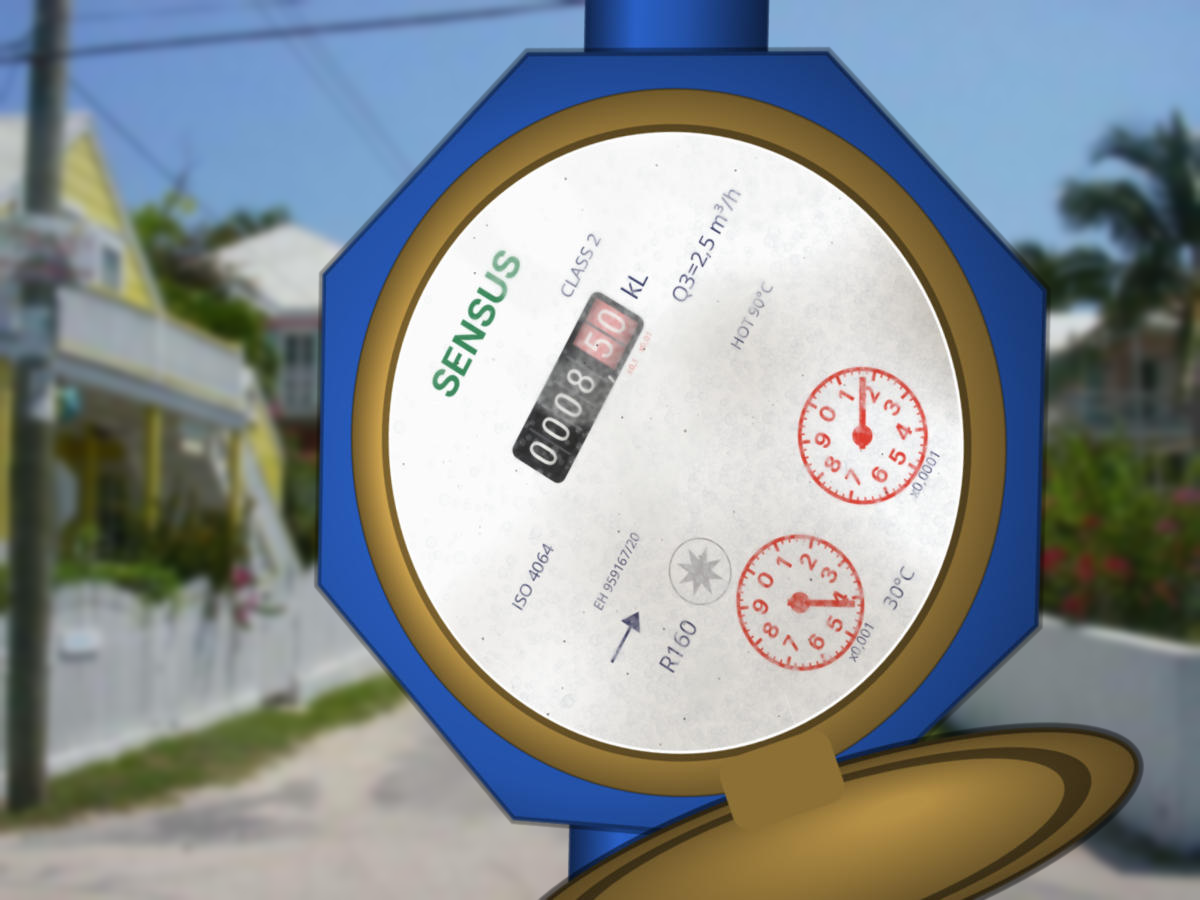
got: 8.5041 kL
